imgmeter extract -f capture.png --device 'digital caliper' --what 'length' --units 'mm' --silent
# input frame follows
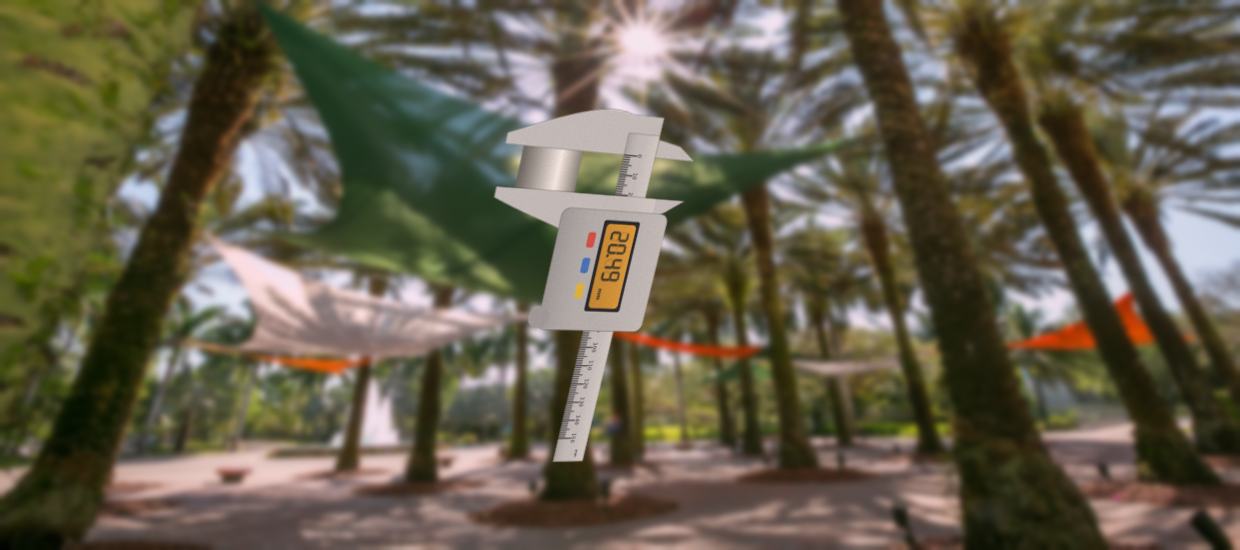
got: 20.49 mm
